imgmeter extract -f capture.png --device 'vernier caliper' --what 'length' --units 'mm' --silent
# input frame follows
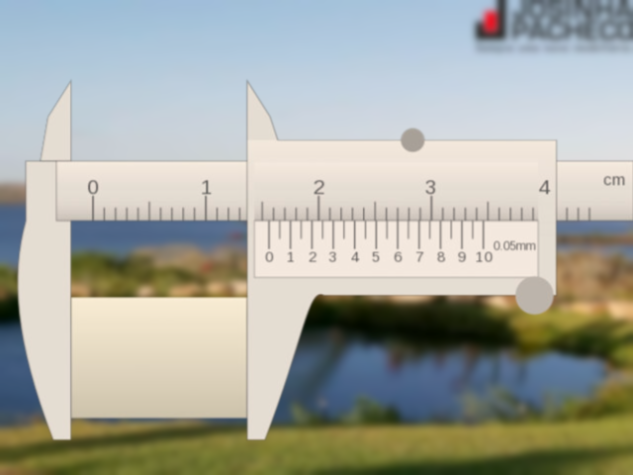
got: 15.6 mm
